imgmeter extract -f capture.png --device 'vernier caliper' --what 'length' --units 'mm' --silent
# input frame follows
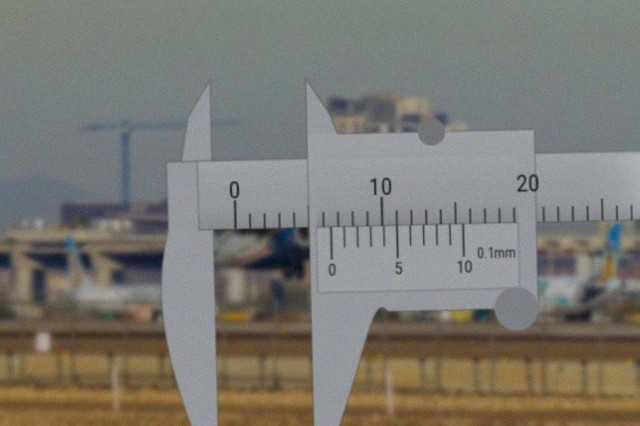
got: 6.5 mm
